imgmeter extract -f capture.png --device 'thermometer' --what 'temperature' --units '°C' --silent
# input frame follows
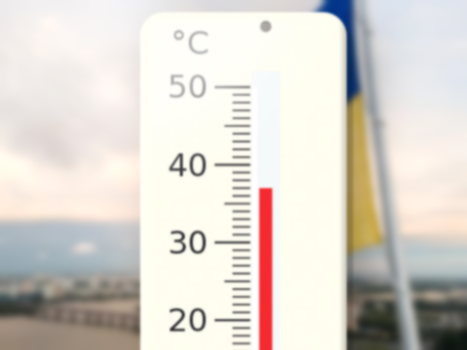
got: 37 °C
